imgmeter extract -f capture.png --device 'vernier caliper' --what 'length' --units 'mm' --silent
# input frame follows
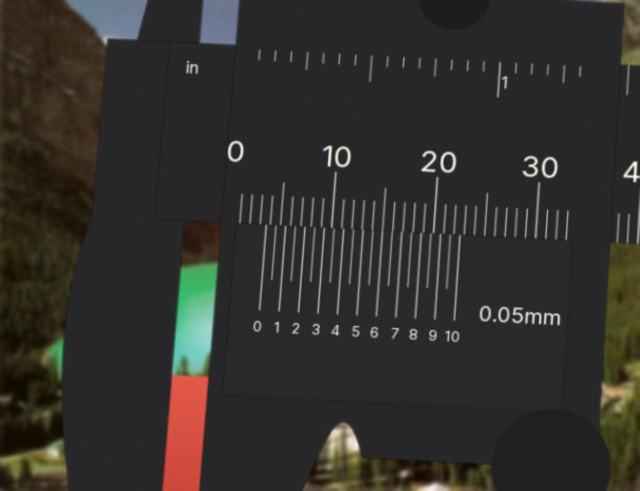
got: 3.6 mm
